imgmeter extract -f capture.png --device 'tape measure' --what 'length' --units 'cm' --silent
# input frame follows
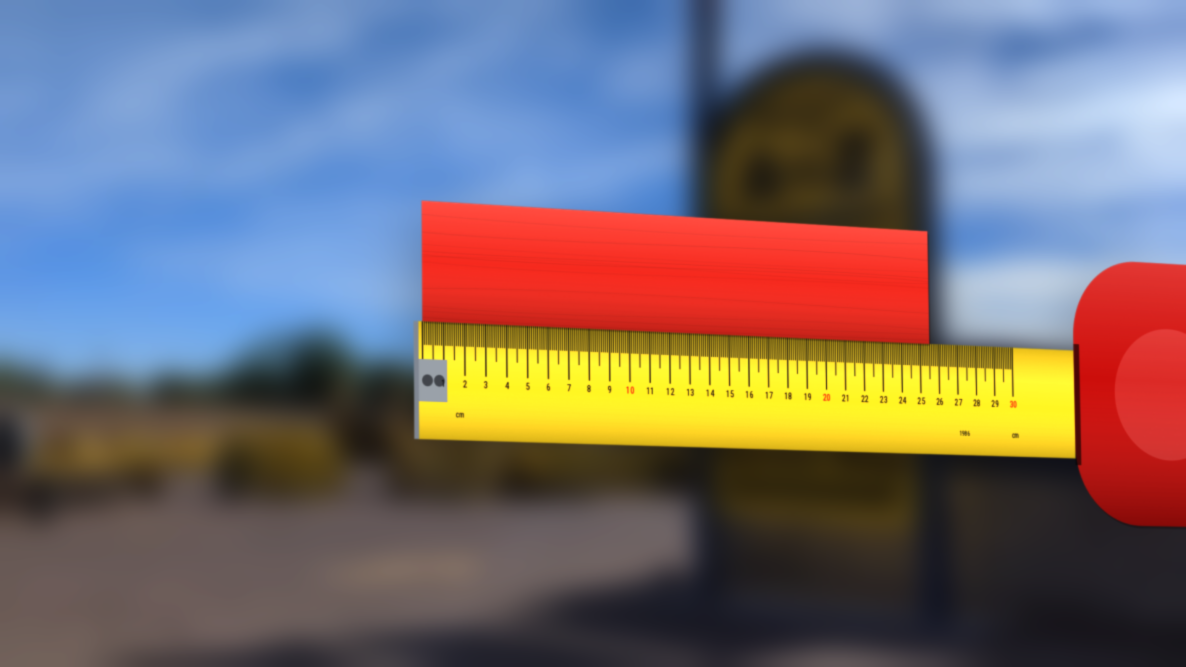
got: 25.5 cm
